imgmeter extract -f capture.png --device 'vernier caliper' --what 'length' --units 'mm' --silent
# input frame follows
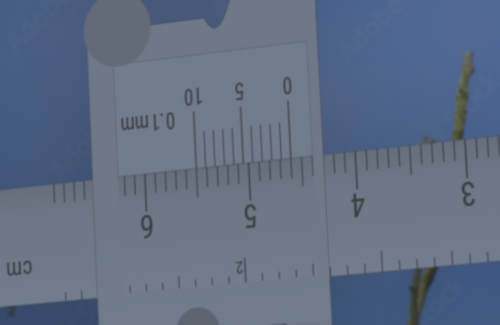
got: 46.0 mm
